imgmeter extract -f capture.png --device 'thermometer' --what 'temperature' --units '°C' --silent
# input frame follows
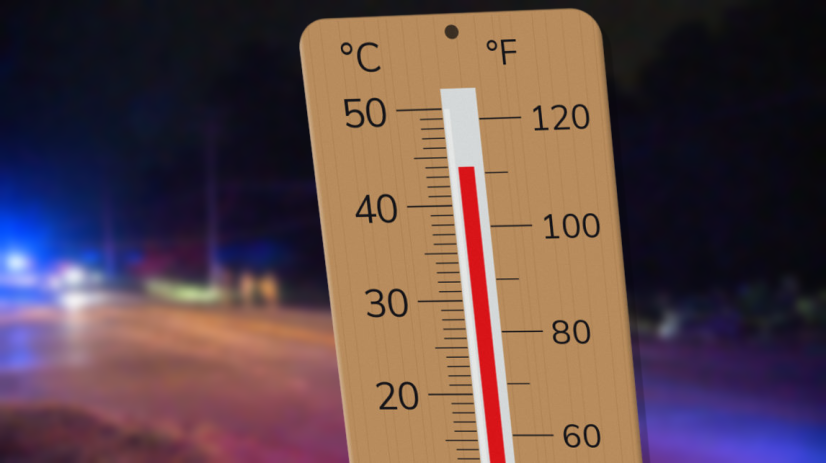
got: 44 °C
